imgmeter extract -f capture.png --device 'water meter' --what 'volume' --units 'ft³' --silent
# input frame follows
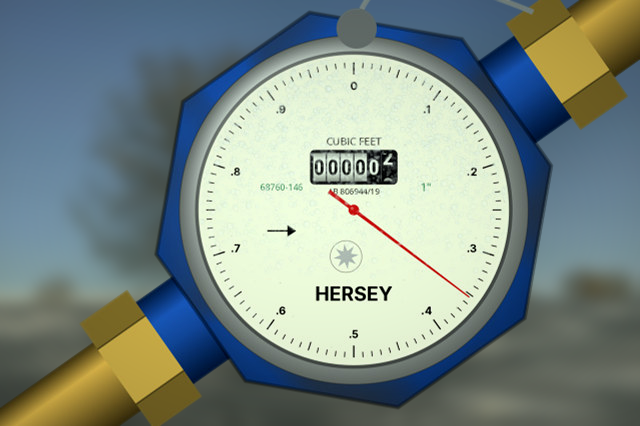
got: 2.35 ft³
